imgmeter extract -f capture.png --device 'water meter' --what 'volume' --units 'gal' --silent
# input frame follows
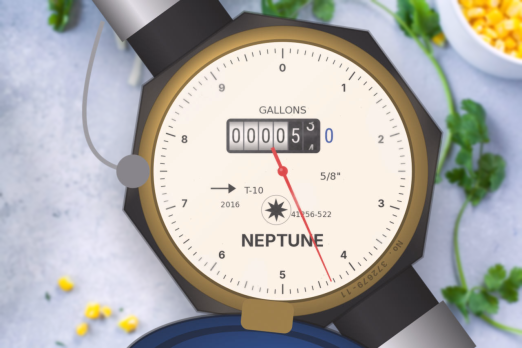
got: 534.3 gal
